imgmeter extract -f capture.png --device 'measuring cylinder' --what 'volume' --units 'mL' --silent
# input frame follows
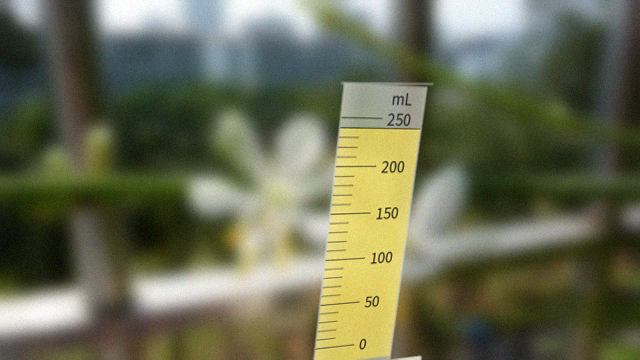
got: 240 mL
